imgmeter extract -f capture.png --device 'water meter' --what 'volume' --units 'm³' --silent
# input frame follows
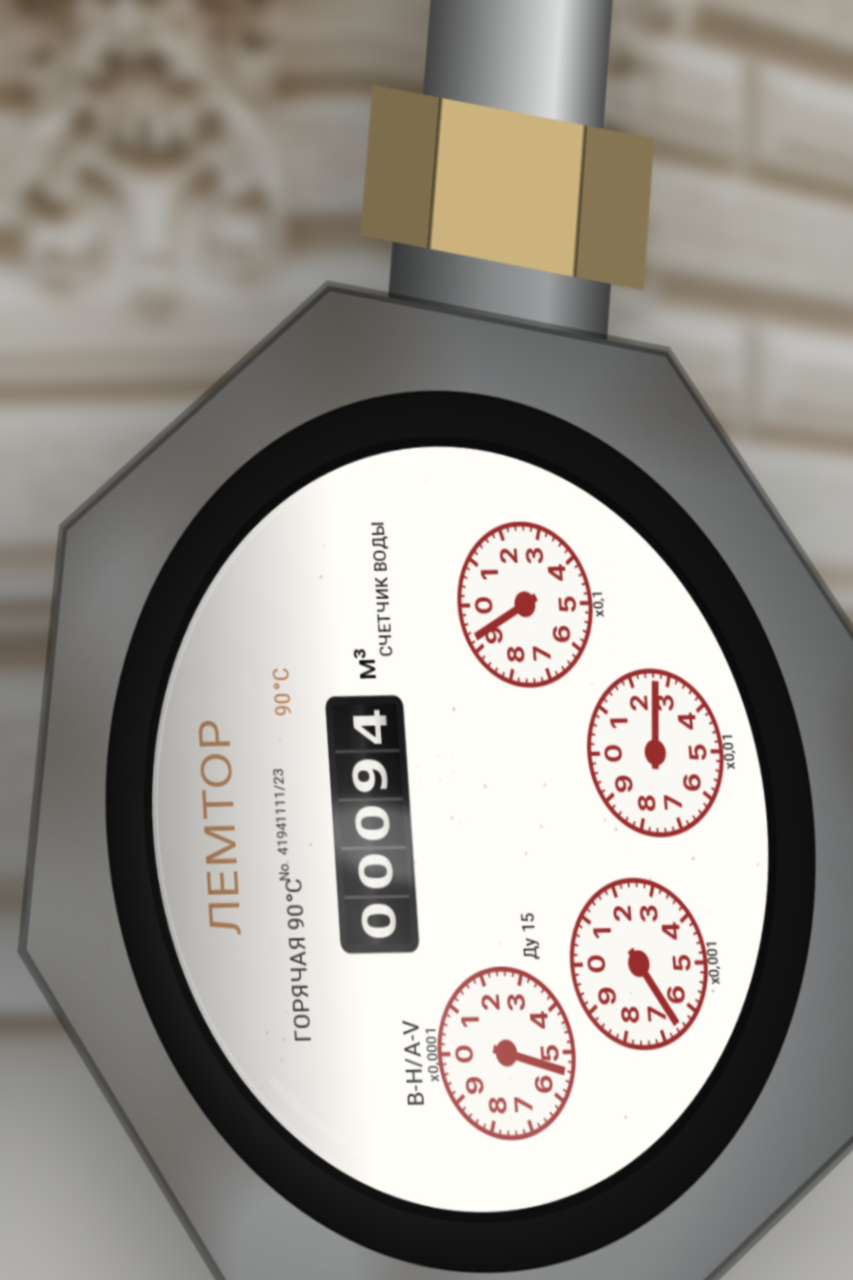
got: 93.9265 m³
